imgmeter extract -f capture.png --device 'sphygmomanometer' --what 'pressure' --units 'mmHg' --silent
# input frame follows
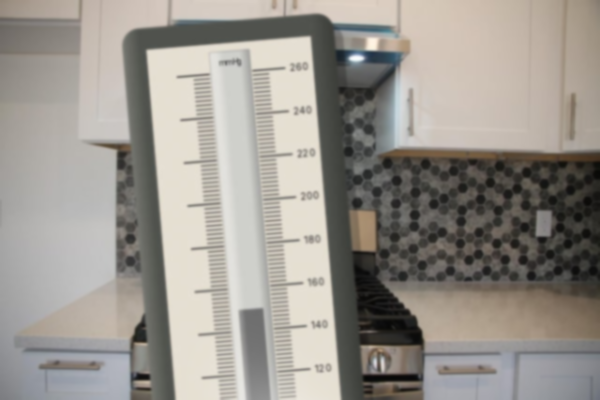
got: 150 mmHg
